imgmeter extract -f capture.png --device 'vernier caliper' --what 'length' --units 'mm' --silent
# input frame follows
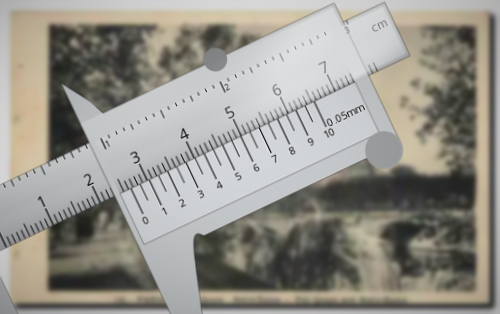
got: 26.5 mm
